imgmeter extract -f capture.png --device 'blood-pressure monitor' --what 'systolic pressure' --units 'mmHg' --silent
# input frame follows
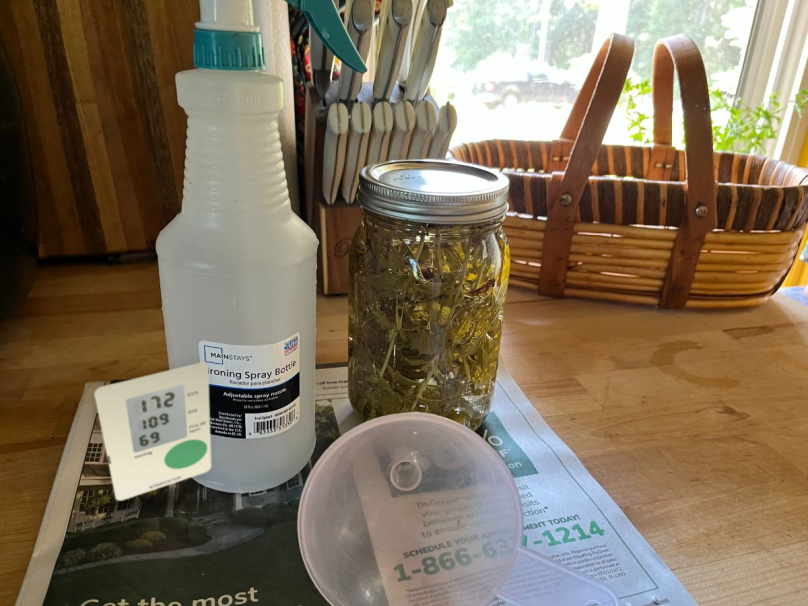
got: 172 mmHg
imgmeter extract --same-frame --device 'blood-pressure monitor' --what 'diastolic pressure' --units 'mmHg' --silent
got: 109 mmHg
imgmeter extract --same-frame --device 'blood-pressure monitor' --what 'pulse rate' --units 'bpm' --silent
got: 69 bpm
